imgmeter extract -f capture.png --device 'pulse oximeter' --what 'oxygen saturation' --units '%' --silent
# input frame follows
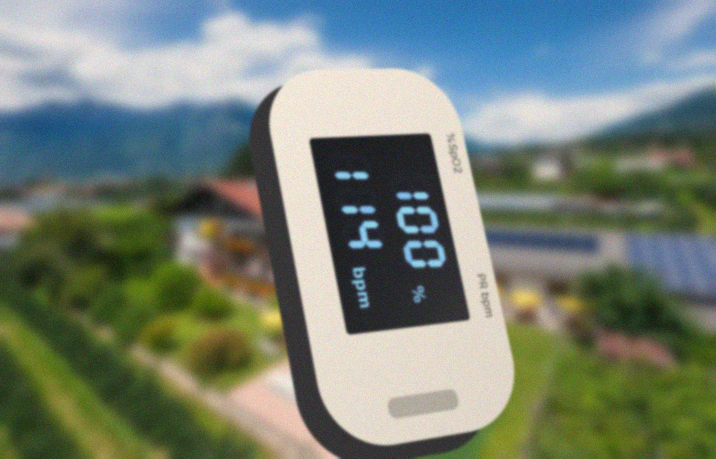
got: 100 %
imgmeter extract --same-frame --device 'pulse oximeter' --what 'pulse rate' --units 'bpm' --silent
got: 114 bpm
